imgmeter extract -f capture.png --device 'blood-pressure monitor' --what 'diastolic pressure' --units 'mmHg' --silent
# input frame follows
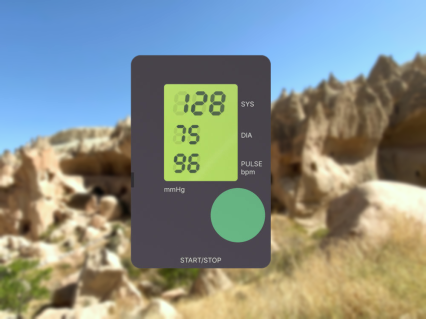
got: 75 mmHg
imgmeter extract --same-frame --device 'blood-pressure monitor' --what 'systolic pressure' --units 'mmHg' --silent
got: 128 mmHg
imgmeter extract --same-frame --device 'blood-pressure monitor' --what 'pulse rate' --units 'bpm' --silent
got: 96 bpm
